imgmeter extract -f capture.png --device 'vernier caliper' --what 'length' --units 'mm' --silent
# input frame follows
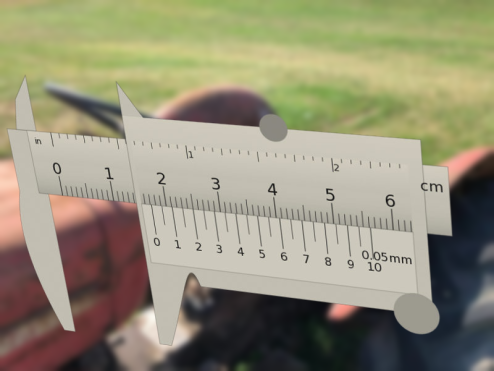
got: 17.2 mm
